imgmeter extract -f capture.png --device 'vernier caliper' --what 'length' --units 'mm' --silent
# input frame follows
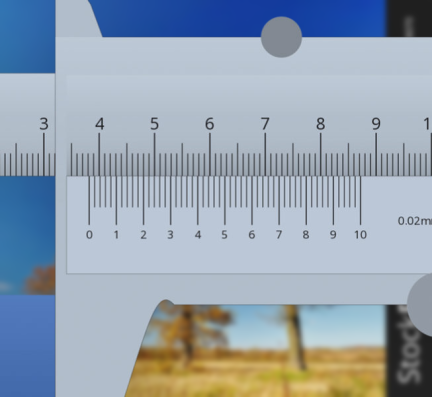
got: 38.2 mm
